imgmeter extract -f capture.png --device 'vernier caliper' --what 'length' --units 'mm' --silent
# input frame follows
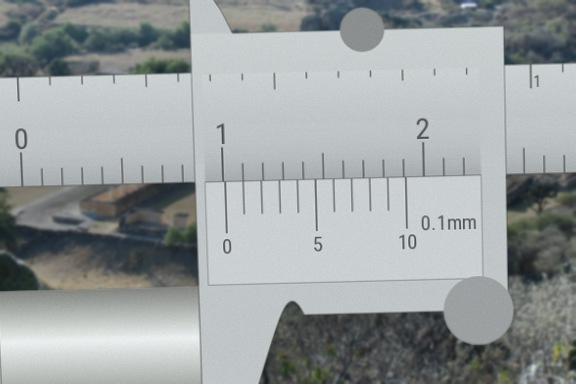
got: 10.1 mm
